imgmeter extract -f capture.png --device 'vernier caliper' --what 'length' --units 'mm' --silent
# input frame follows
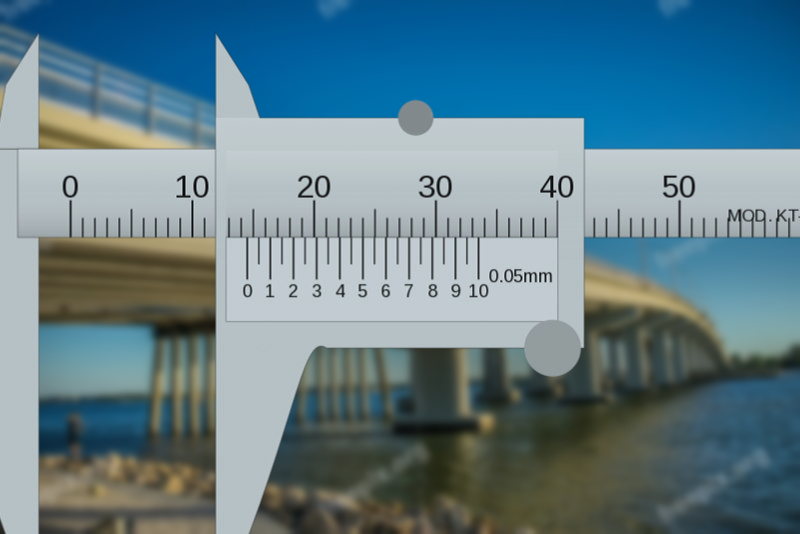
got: 14.5 mm
